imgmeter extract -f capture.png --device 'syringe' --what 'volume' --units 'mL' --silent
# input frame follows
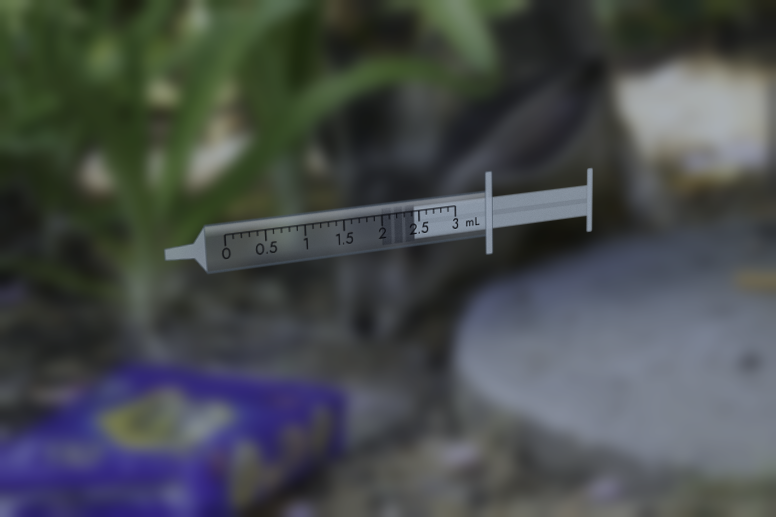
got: 2 mL
